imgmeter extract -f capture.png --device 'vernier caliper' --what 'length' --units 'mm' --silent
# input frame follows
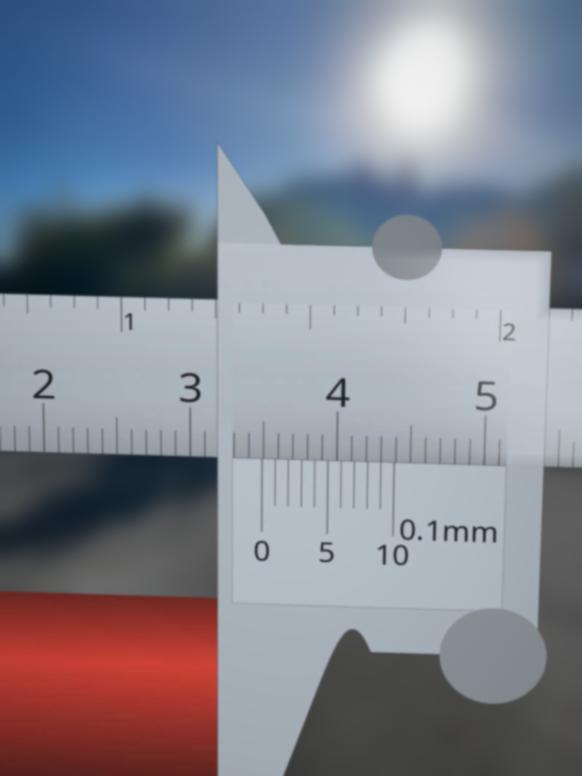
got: 34.9 mm
